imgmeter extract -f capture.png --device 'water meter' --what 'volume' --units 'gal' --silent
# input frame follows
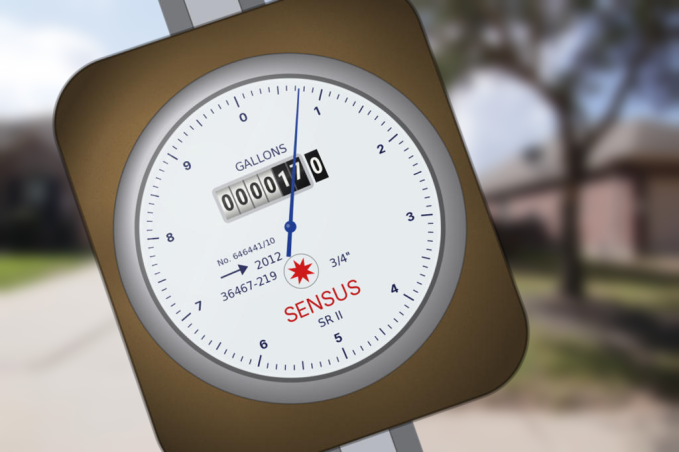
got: 170.7 gal
